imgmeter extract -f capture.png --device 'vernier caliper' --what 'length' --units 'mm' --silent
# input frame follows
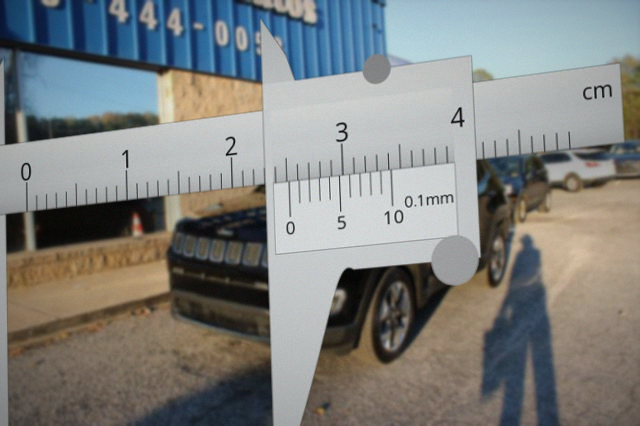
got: 25.2 mm
